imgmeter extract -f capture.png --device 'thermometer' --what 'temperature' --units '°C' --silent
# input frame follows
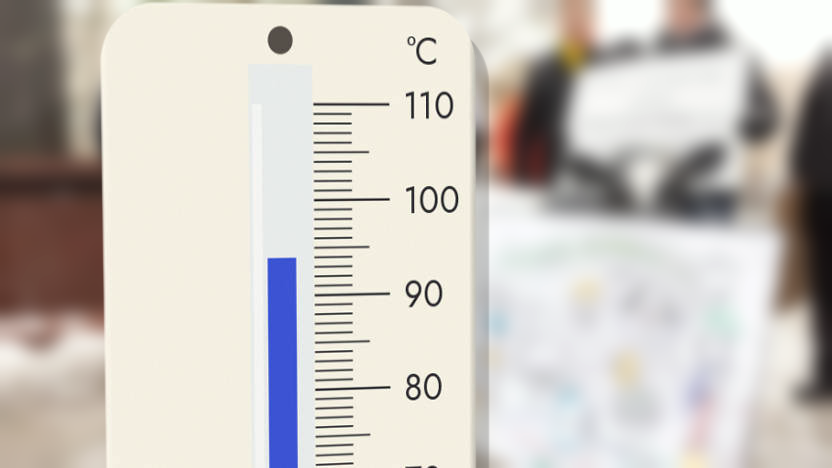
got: 94 °C
